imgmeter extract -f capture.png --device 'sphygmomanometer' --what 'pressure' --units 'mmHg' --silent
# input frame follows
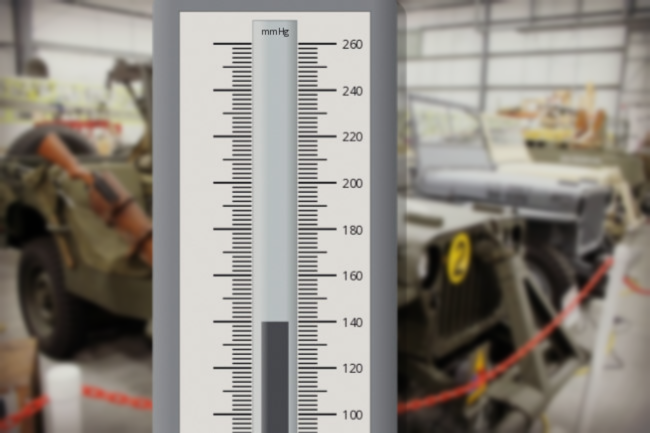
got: 140 mmHg
